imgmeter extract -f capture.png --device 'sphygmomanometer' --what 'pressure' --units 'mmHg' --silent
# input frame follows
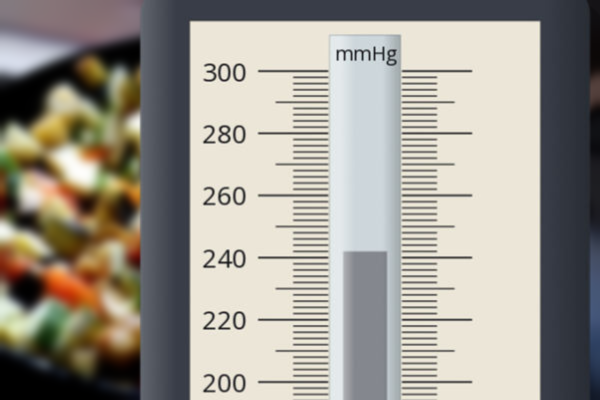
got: 242 mmHg
